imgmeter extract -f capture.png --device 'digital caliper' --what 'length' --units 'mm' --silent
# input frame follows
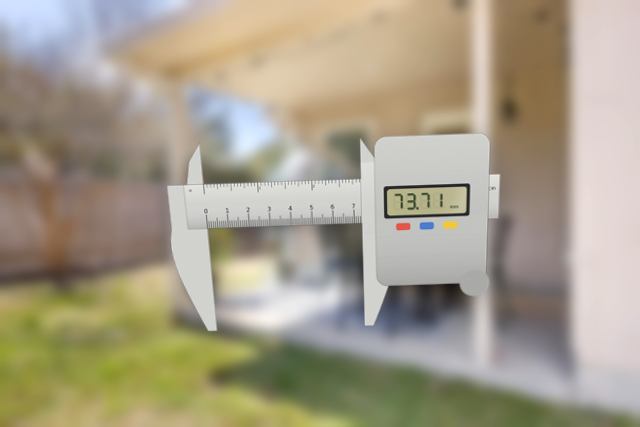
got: 73.71 mm
